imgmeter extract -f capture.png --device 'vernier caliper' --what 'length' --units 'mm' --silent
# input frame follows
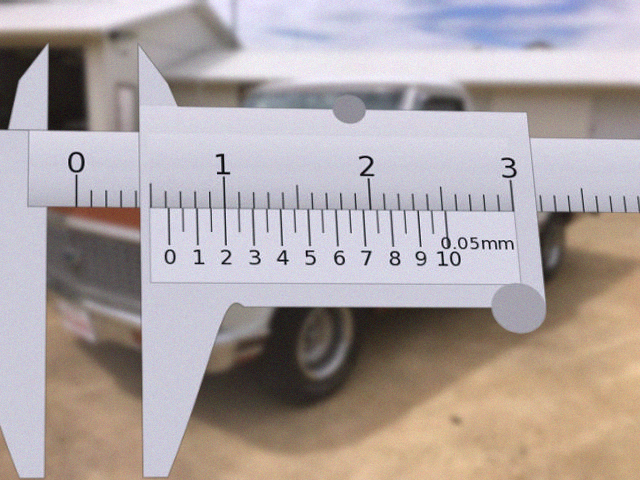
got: 6.2 mm
